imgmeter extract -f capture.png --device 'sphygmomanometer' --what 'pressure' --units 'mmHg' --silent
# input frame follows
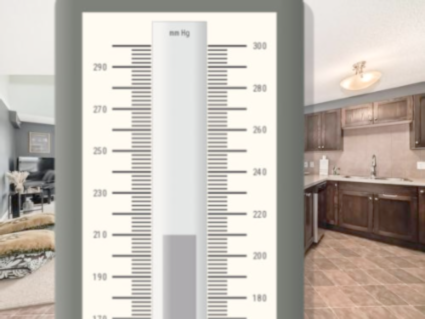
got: 210 mmHg
